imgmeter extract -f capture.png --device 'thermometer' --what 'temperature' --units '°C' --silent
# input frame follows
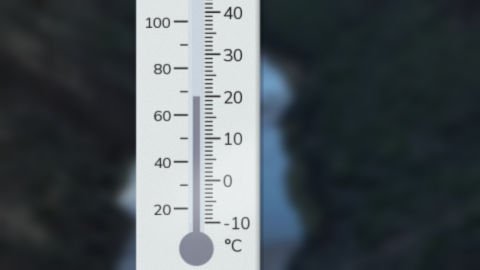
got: 20 °C
